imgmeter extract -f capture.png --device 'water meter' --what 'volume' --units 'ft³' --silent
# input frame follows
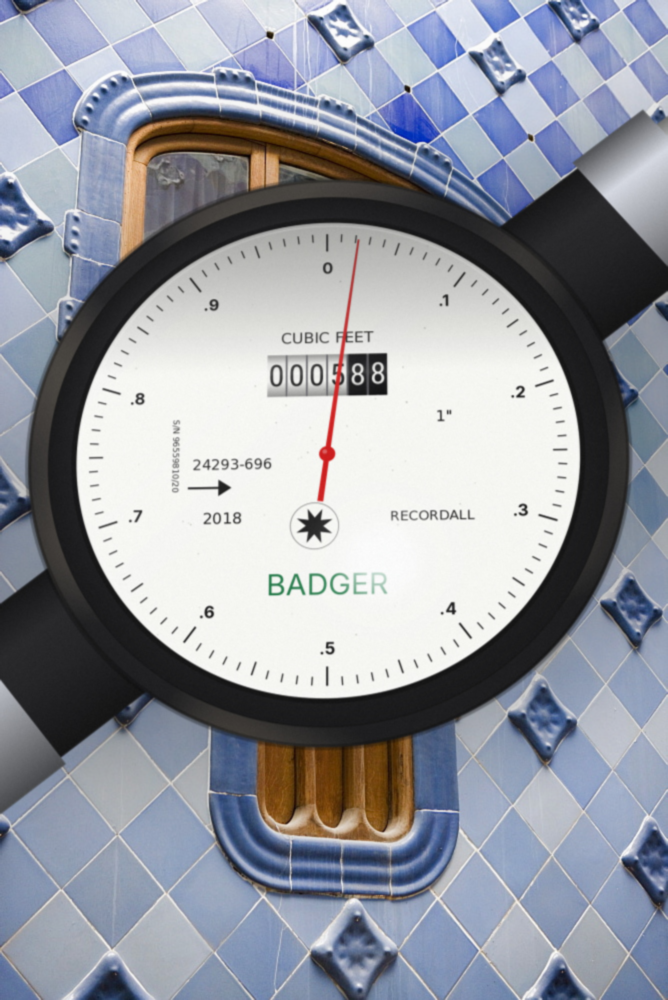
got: 588.02 ft³
